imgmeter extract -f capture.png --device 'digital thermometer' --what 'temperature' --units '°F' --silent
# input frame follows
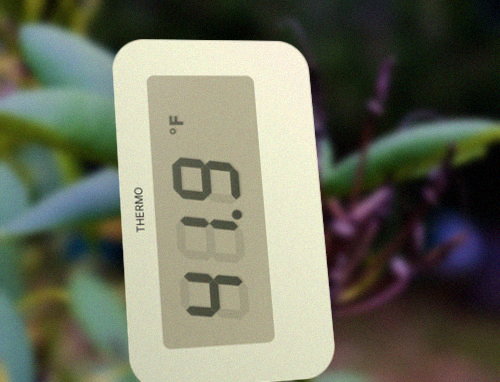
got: 41.9 °F
